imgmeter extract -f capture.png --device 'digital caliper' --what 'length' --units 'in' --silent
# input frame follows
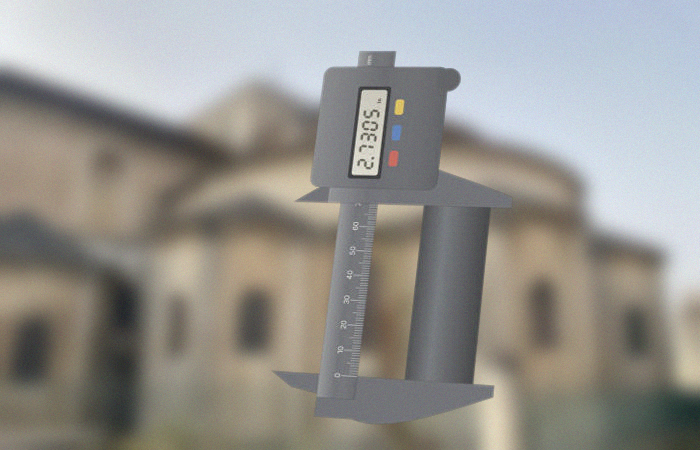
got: 2.7305 in
